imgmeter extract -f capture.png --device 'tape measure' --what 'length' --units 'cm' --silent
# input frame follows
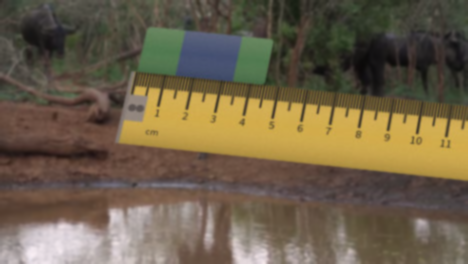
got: 4.5 cm
